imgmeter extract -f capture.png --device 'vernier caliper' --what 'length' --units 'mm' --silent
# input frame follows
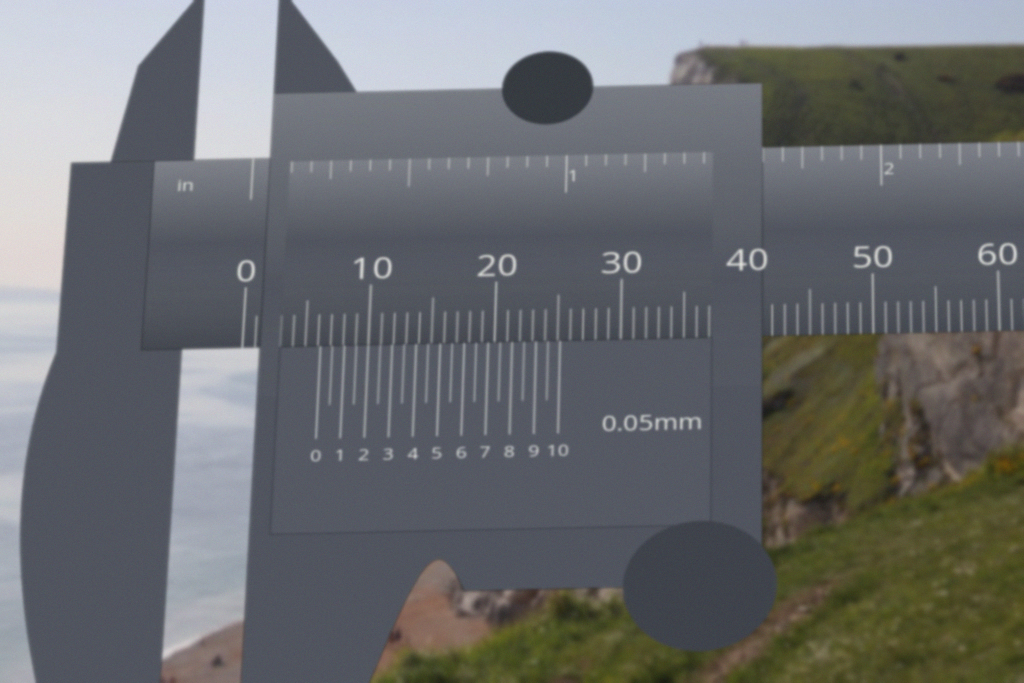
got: 6.2 mm
